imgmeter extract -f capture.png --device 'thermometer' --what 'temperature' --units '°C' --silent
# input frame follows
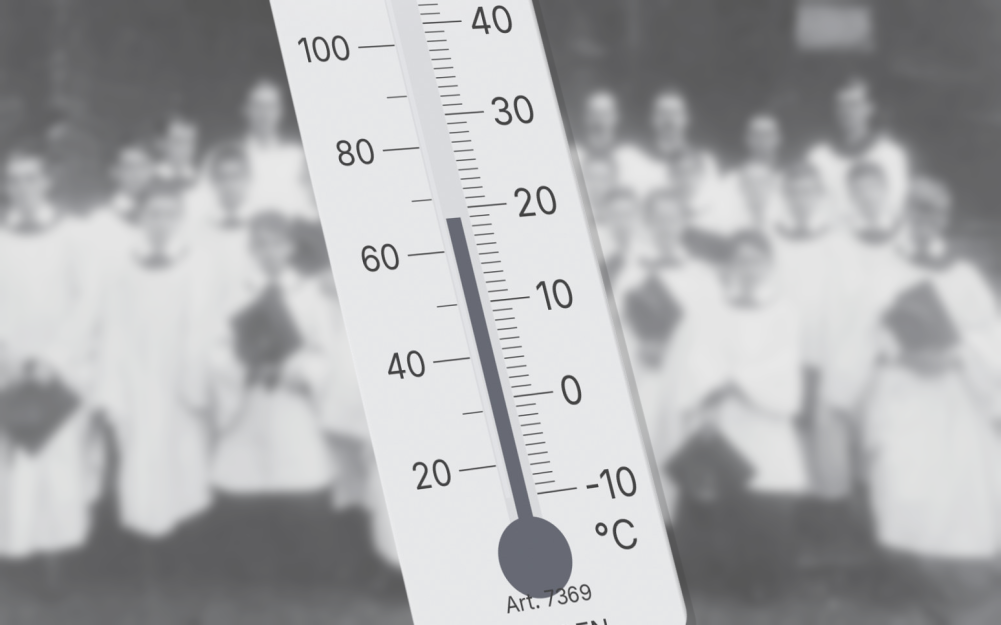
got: 19 °C
